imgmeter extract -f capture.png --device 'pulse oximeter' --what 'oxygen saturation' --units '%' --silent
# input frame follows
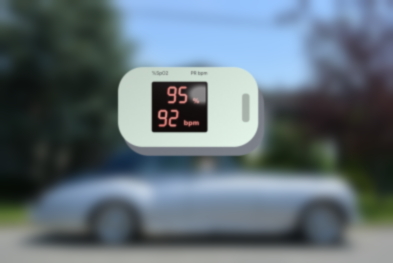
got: 95 %
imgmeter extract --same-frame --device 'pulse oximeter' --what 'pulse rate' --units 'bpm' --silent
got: 92 bpm
